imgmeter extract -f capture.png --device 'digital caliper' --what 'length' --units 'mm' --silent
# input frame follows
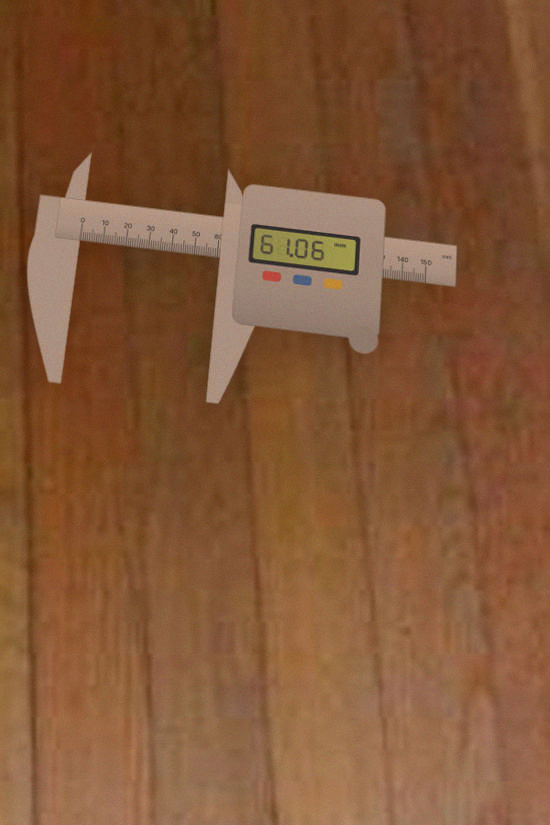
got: 61.06 mm
